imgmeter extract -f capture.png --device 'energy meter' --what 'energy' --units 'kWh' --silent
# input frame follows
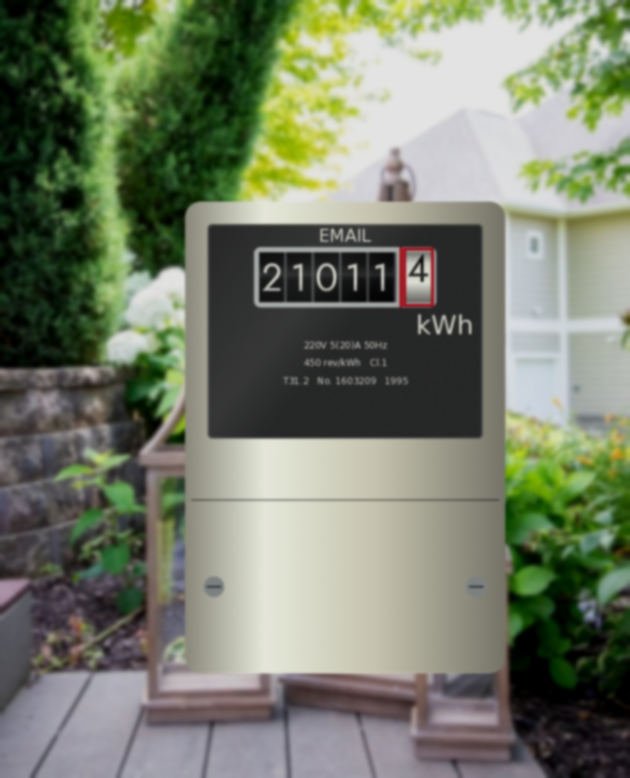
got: 21011.4 kWh
